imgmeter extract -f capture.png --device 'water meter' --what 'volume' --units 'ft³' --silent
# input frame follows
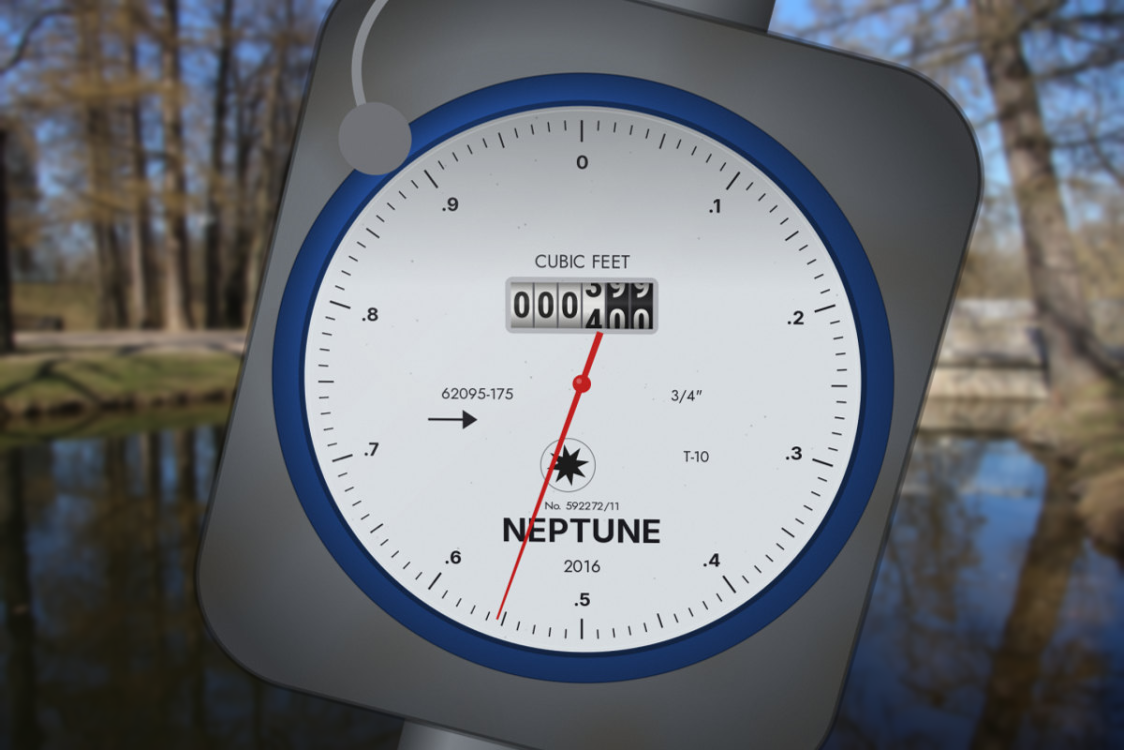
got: 399.55 ft³
